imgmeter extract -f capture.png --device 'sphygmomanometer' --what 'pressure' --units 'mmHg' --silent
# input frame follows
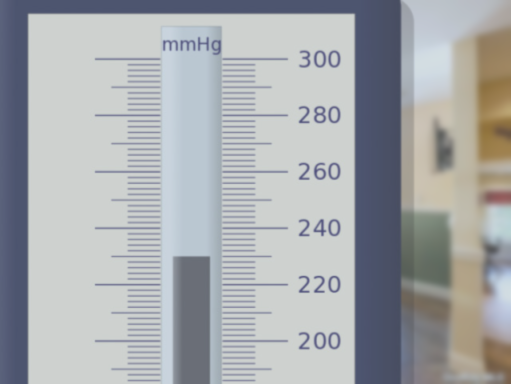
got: 230 mmHg
